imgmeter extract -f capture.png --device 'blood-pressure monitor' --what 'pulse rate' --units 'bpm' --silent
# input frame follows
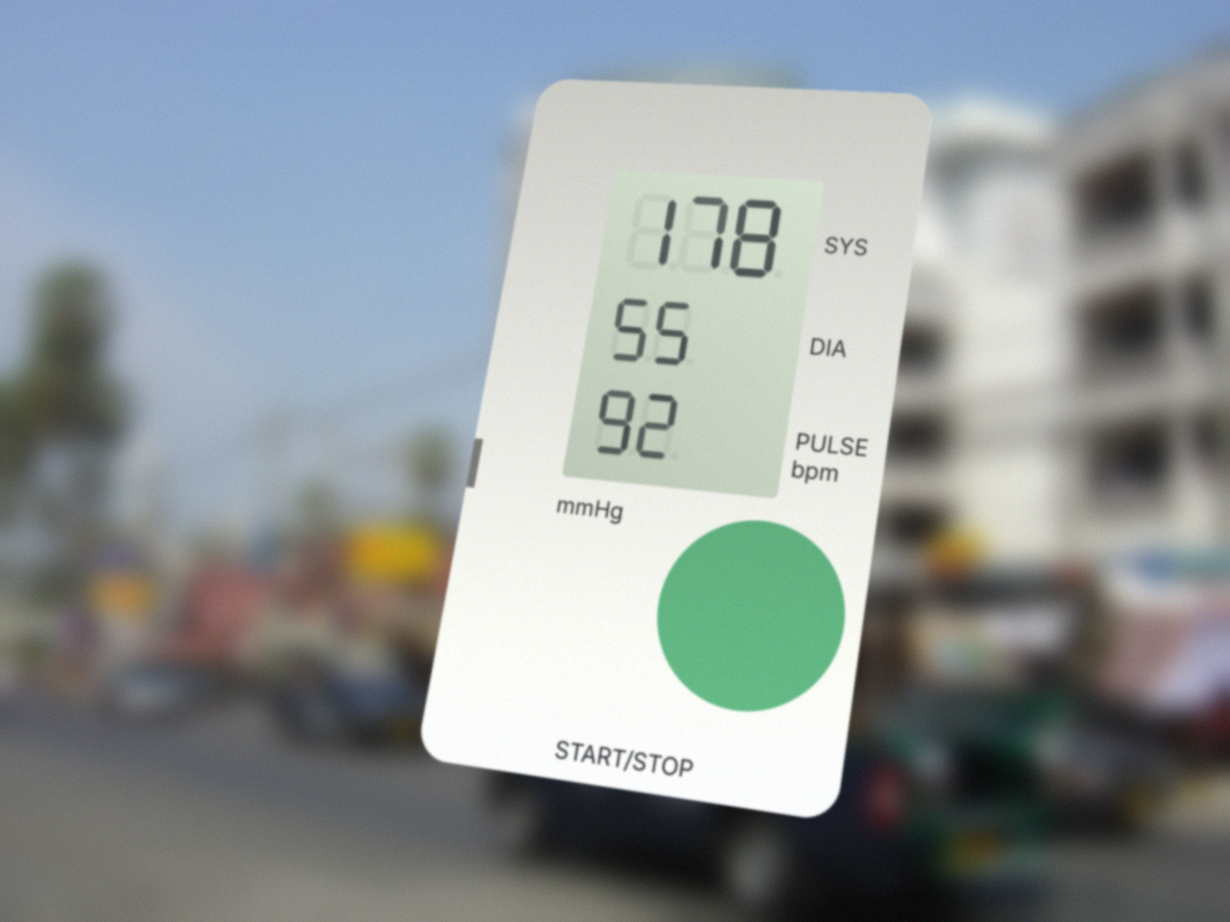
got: 92 bpm
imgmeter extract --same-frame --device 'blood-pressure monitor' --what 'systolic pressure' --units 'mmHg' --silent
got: 178 mmHg
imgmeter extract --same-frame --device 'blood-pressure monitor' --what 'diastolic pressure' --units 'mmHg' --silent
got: 55 mmHg
